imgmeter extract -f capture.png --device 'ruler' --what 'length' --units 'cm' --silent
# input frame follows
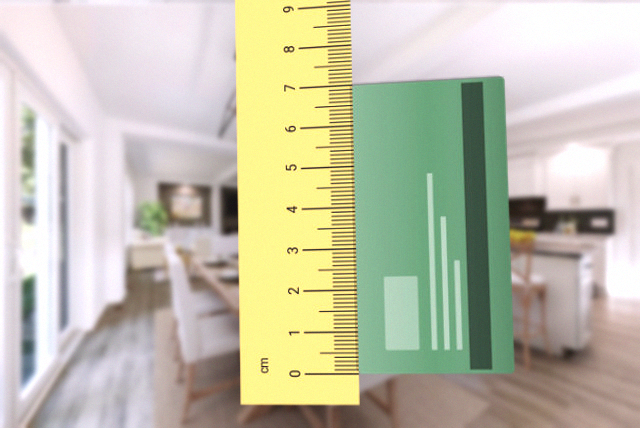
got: 7 cm
